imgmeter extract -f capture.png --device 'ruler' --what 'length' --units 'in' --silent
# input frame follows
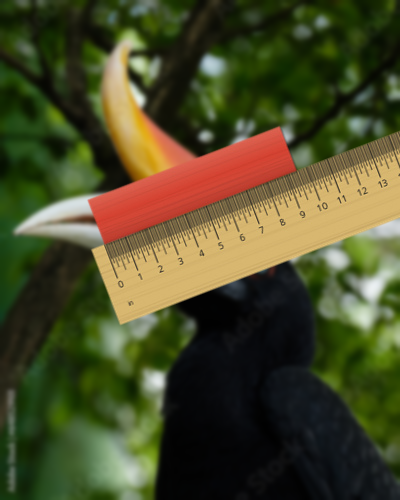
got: 9.5 in
